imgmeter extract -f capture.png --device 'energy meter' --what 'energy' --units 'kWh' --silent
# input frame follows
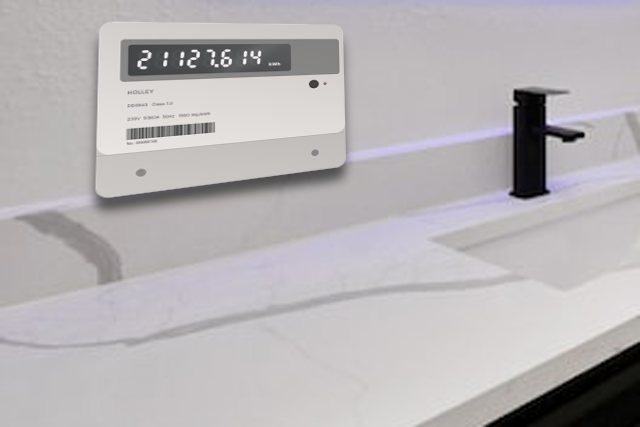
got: 21127.614 kWh
